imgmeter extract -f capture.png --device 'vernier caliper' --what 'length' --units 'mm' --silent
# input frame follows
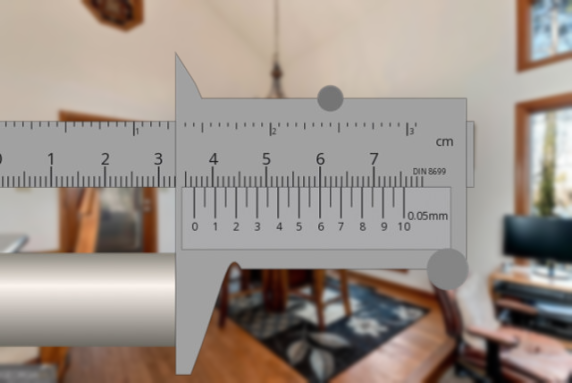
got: 36.6 mm
